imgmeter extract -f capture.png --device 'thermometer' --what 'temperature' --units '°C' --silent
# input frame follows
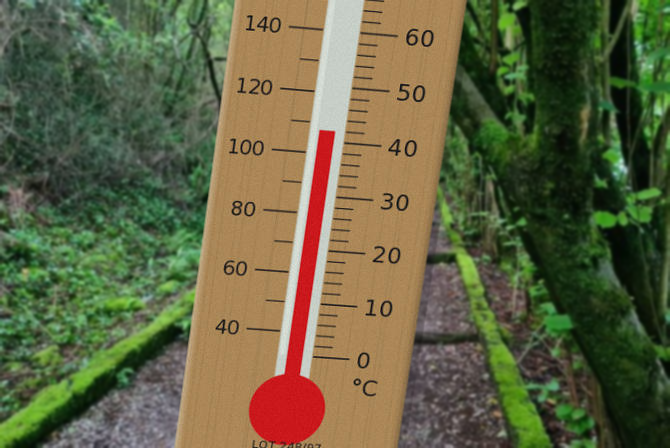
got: 42 °C
